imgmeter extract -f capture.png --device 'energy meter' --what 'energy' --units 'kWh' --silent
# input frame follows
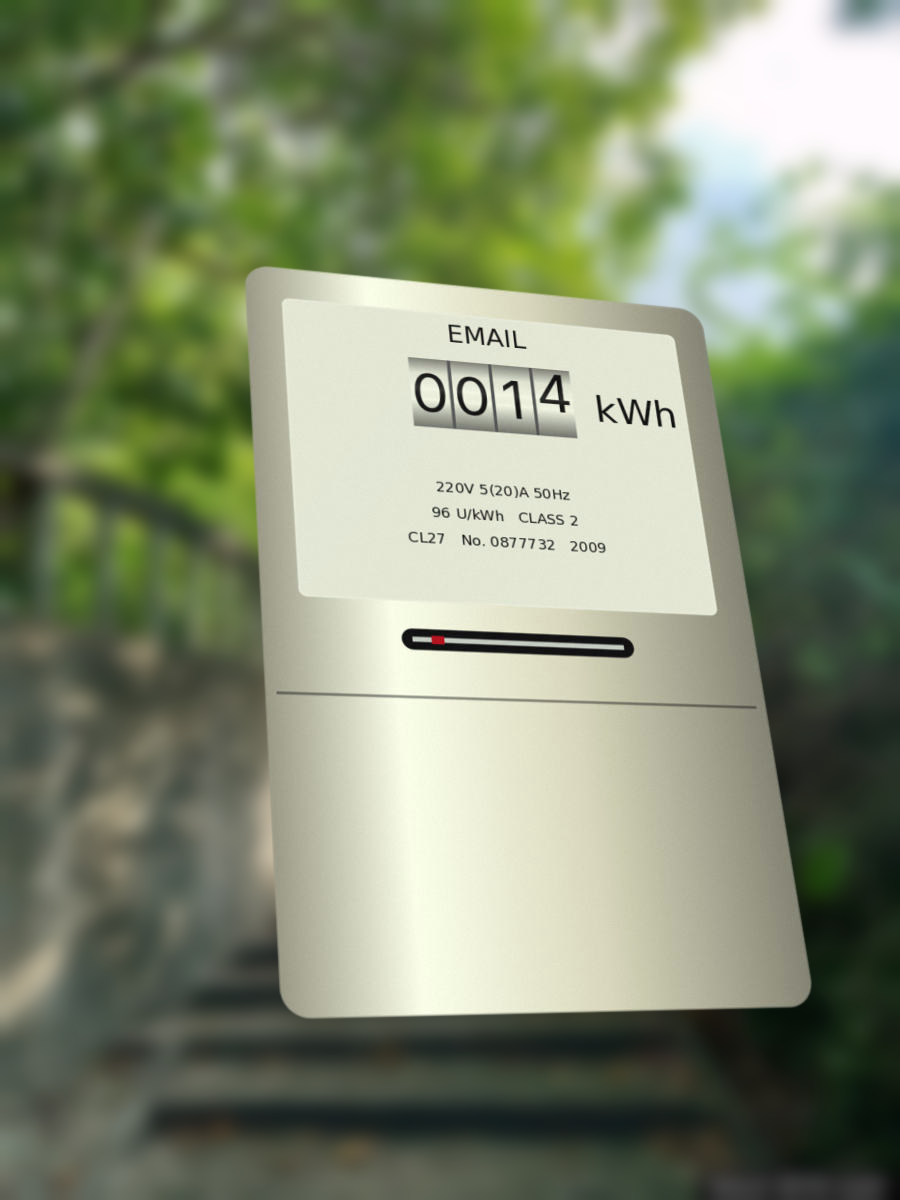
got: 14 kWh
